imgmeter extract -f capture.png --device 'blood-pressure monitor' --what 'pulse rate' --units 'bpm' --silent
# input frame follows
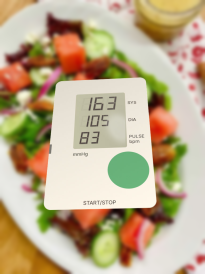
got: 83 bpm
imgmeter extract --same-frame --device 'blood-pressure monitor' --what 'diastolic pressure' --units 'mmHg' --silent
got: 105 mmHg
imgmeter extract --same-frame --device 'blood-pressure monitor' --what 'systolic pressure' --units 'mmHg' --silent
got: 163 mmHg
